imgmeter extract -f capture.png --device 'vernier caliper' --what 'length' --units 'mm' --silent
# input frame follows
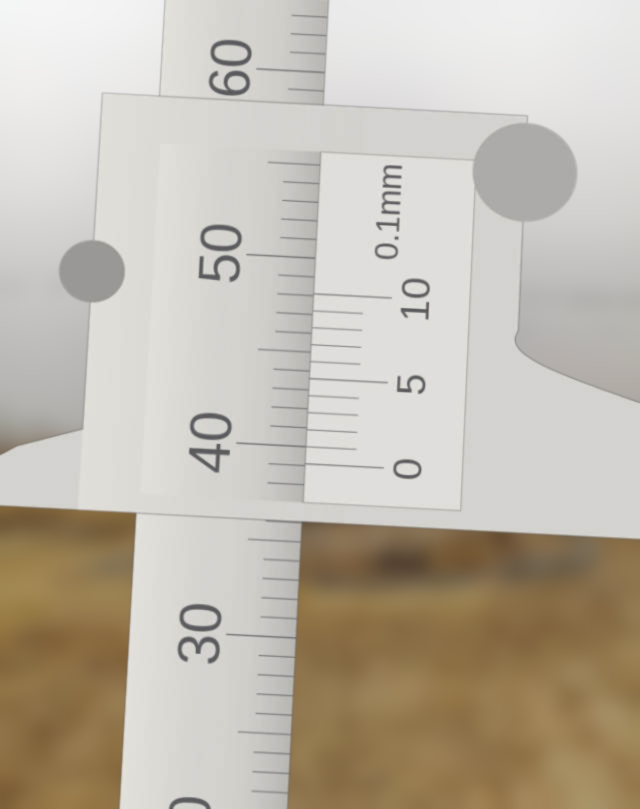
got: 39.1 mm
